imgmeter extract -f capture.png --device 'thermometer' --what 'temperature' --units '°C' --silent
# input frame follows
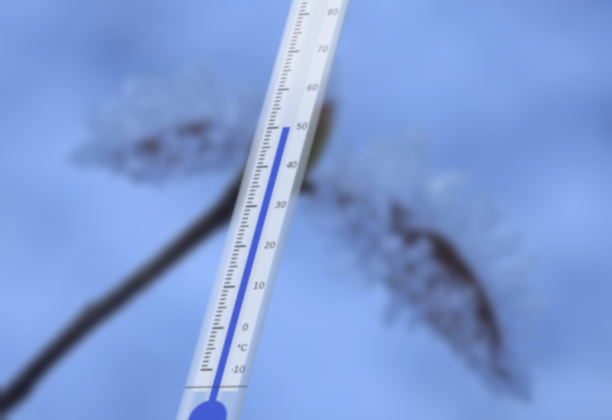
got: 50 °C
